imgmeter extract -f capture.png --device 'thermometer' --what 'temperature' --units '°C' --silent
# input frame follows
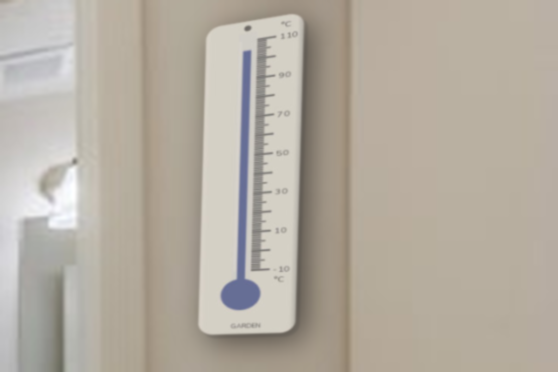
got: 105 °C
